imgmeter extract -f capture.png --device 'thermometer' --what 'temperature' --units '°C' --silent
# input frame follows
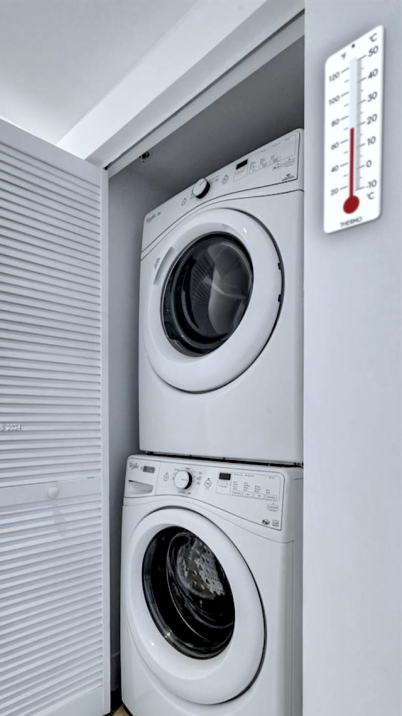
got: 20 °C
